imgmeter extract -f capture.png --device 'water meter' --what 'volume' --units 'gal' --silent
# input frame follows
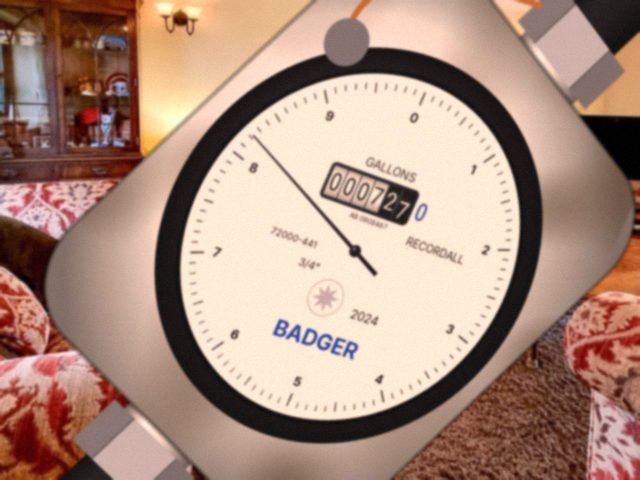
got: 7268.2 gal
